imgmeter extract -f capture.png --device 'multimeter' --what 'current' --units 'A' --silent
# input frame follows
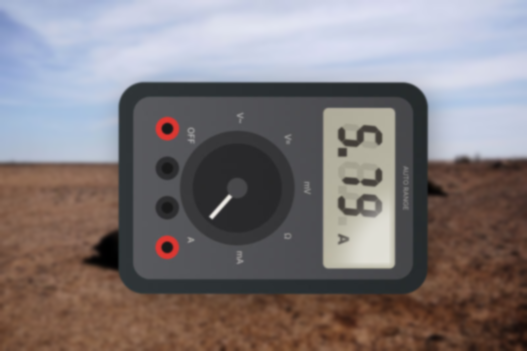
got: 5.79 A
